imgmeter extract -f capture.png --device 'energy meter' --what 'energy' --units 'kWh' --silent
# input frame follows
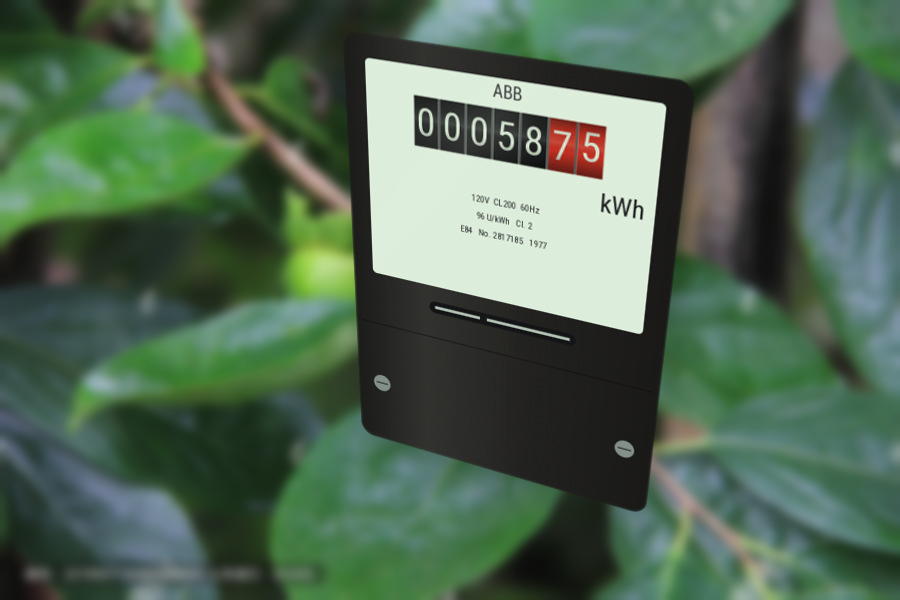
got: 58.75 kWh
